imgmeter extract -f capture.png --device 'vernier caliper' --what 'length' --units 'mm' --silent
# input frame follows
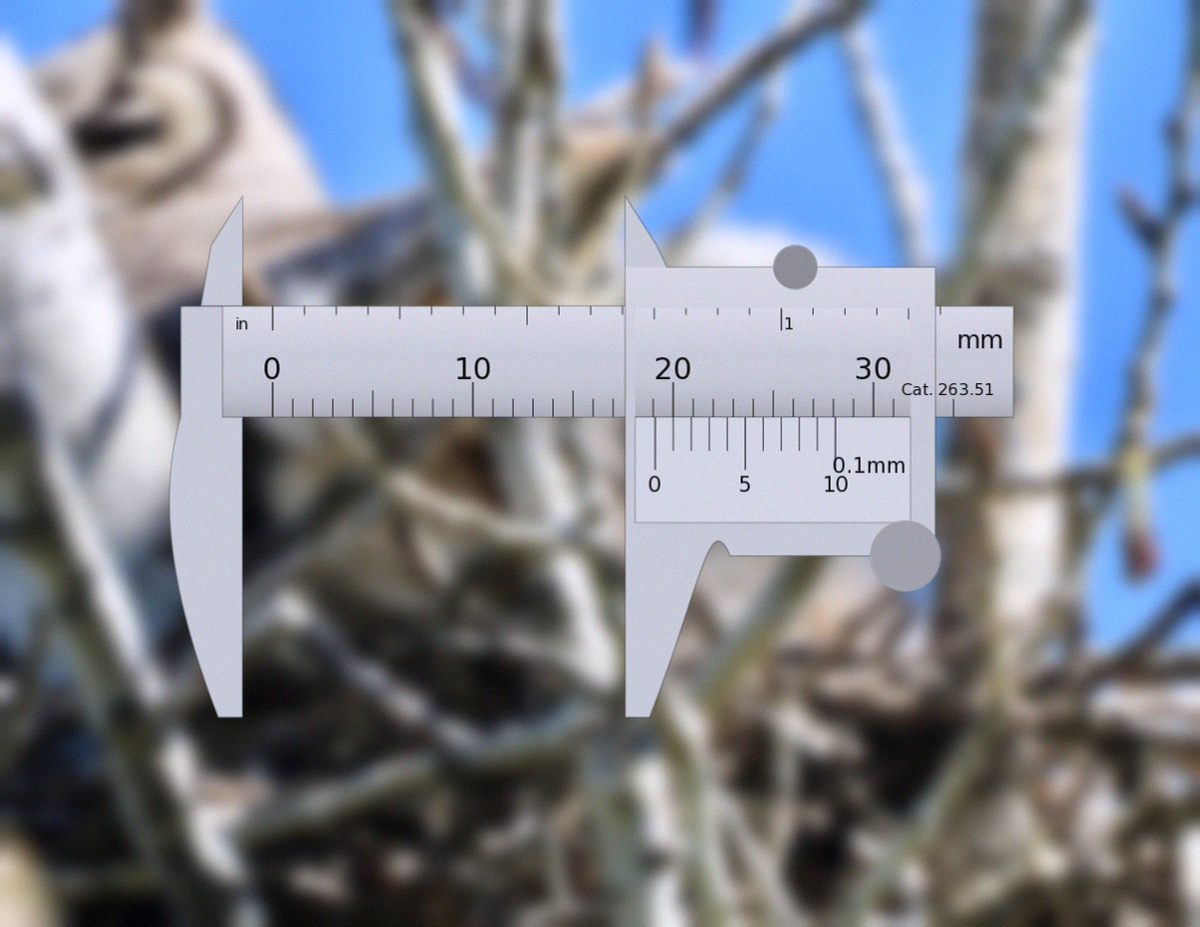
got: 19.1 mm
